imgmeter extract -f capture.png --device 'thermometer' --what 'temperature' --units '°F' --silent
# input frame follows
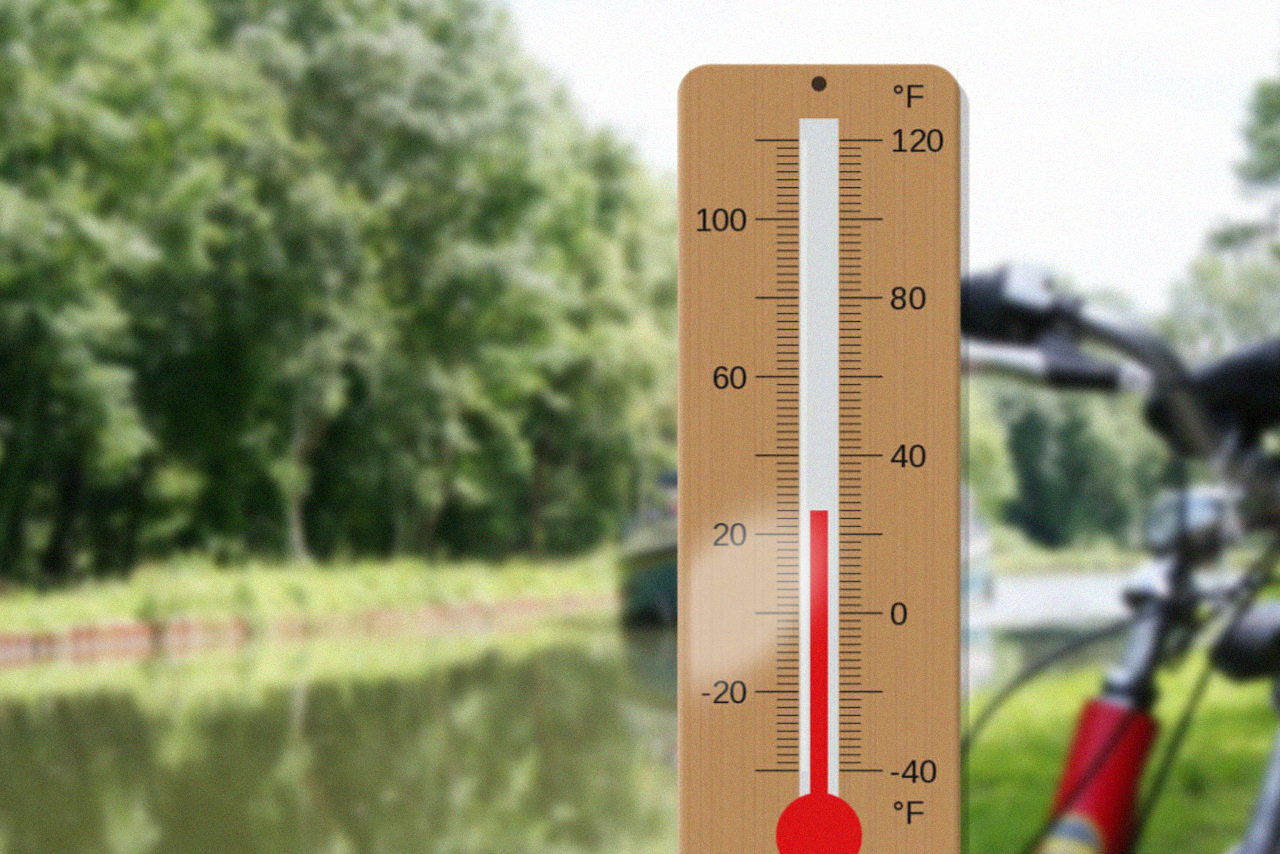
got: 26 °F
